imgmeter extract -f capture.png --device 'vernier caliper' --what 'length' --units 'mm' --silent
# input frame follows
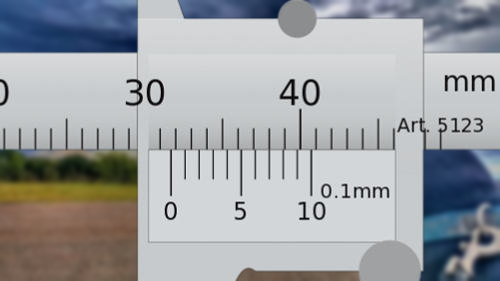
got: 31.7 mm
